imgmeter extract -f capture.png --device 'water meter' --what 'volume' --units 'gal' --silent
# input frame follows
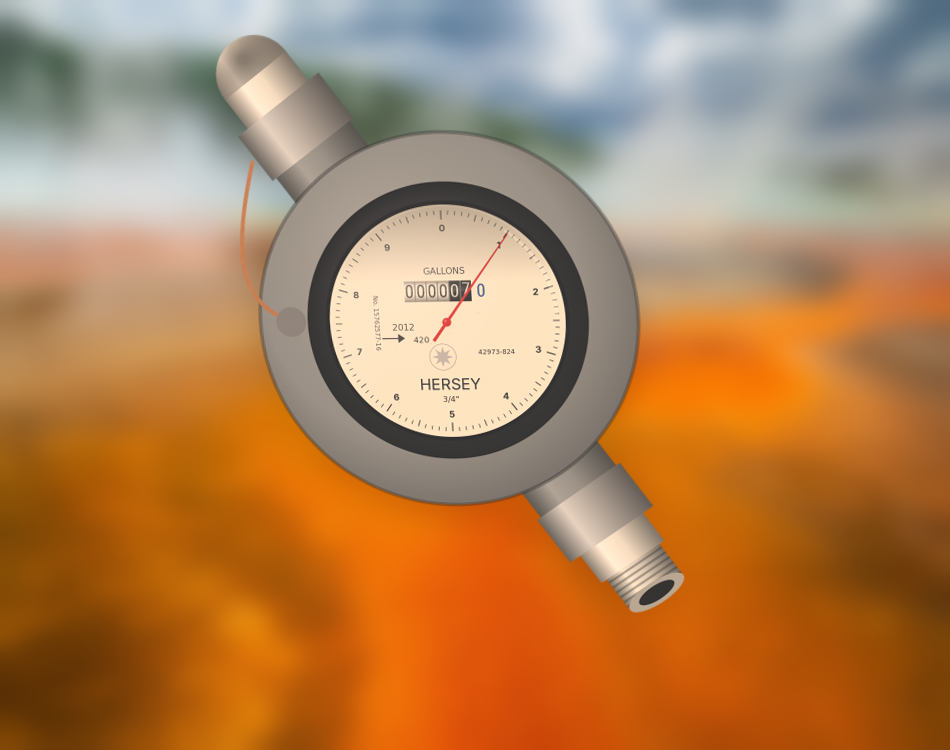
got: 71.0 gal
